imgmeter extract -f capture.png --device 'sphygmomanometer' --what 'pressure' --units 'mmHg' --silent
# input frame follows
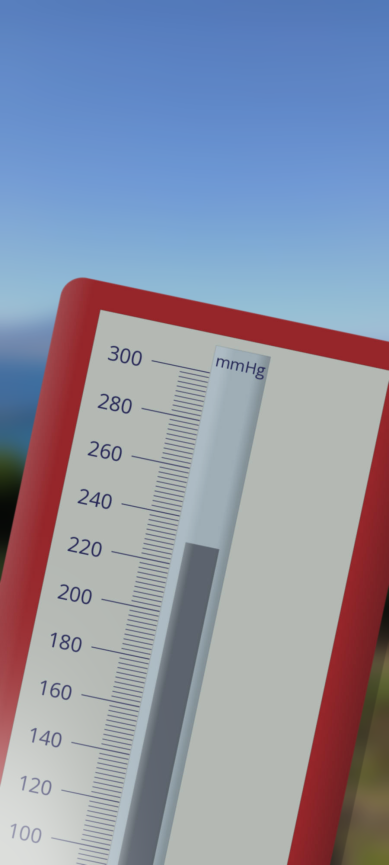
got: 230 mmHg
